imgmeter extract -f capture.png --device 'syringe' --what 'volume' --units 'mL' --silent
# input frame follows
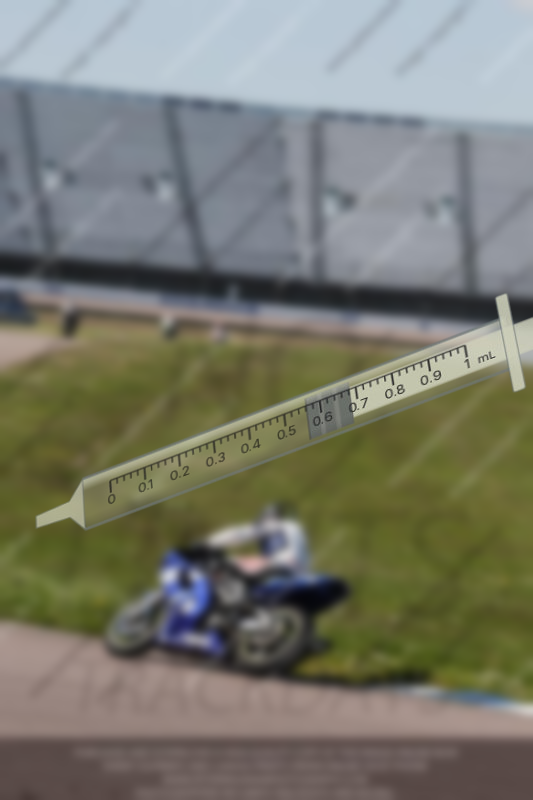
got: 0.56 mL
